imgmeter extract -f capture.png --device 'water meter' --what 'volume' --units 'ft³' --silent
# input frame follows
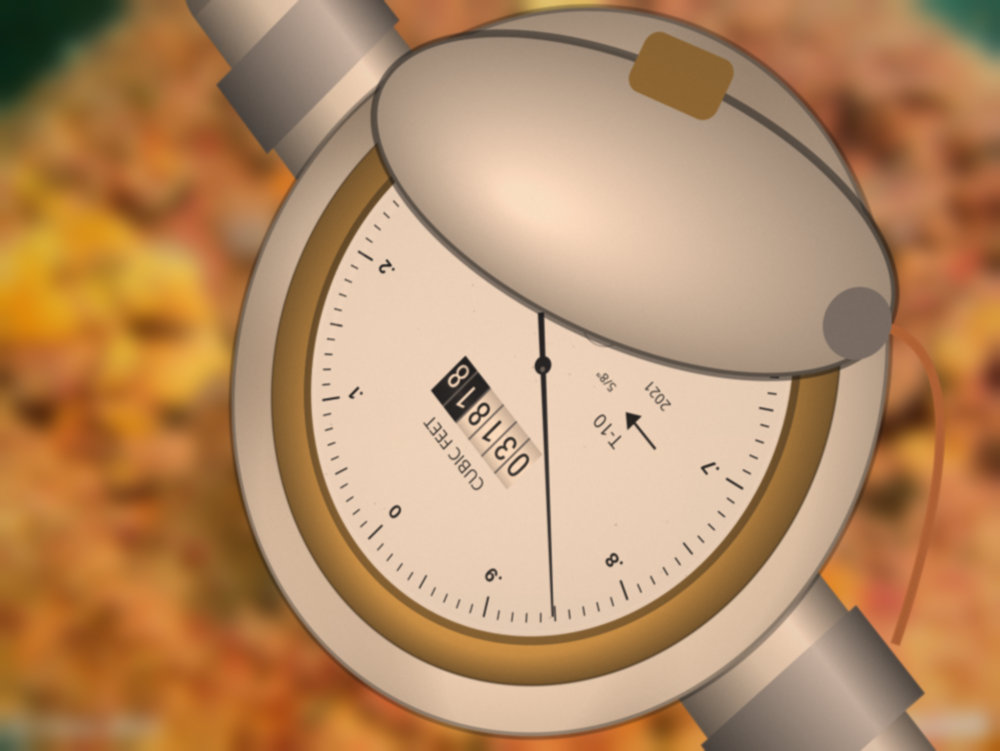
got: 31817.85 ft³
